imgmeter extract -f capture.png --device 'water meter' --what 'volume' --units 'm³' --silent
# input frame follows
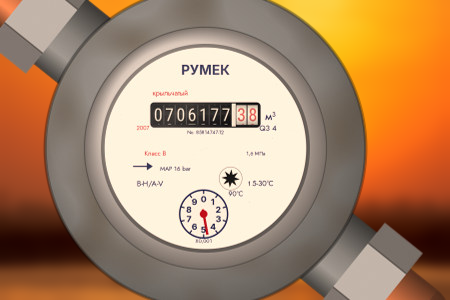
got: 706177.384 m³
